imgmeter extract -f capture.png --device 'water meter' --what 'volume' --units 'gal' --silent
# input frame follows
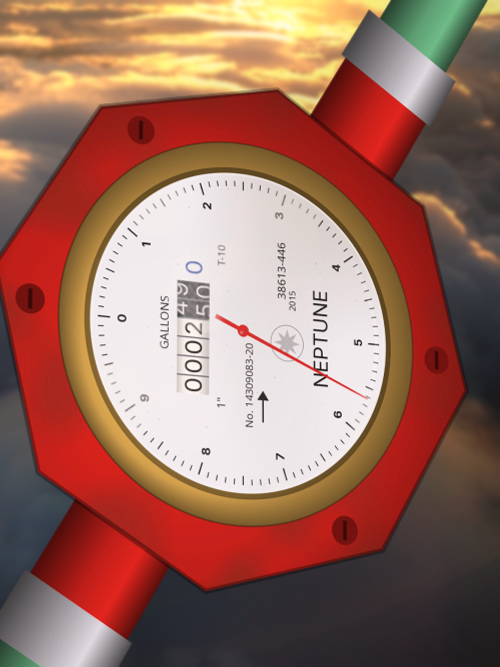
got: 2495.6 gal
